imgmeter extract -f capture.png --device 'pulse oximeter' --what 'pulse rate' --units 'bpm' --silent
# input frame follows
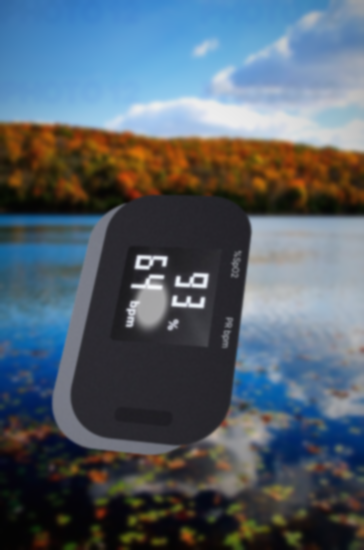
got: 64 bpm
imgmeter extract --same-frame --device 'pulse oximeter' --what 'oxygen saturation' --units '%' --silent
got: 93 %
